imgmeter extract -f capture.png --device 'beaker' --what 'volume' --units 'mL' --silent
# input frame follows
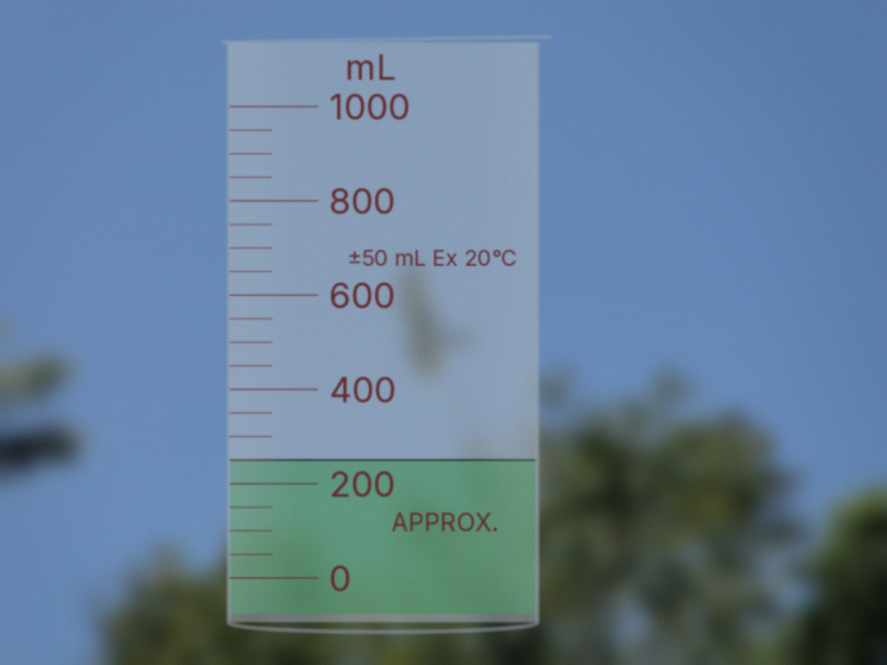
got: 250 mL
